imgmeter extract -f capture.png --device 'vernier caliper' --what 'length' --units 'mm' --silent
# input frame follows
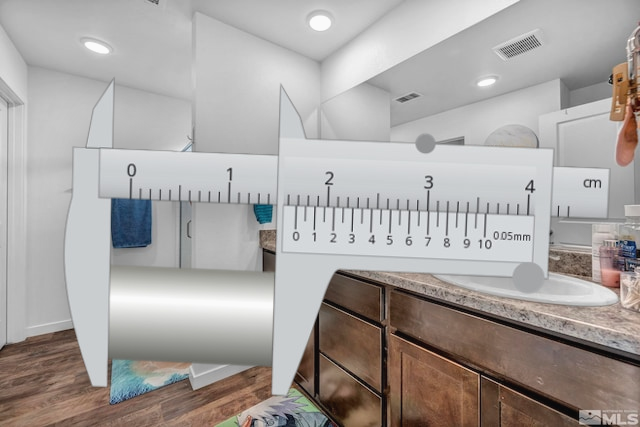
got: 16.8 mm
